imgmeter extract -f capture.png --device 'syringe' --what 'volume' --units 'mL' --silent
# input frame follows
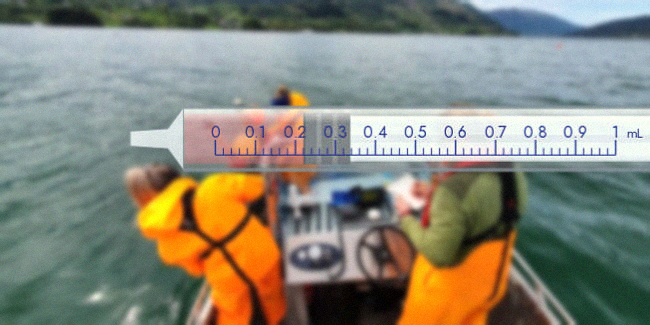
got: 0.22 mL
